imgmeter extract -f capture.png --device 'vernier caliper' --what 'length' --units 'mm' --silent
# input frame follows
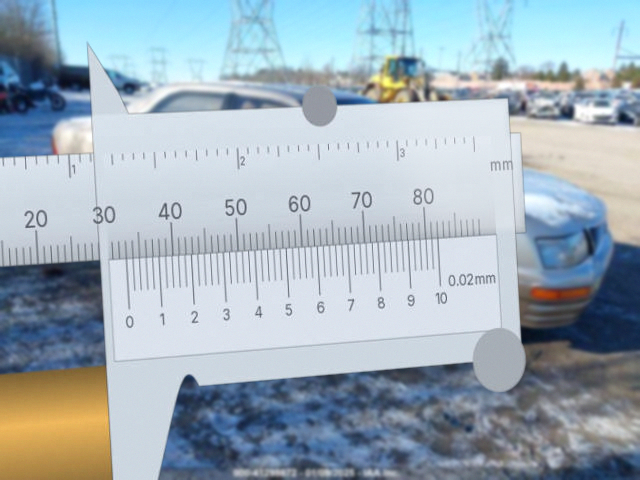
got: 33.0 mm
